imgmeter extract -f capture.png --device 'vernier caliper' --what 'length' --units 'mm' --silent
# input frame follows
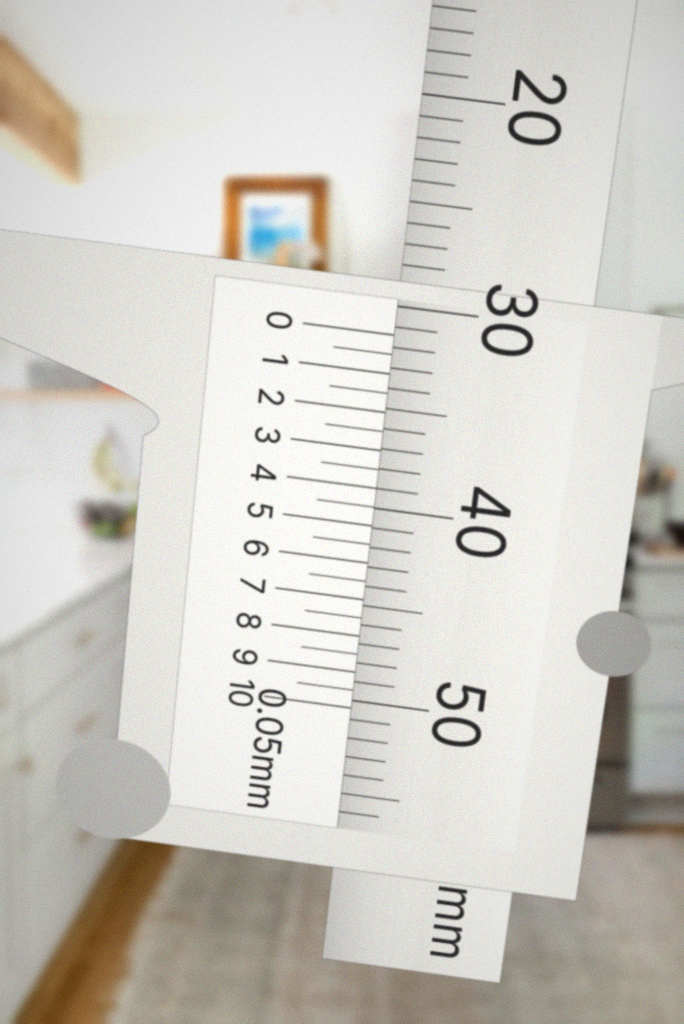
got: 31.4 mm
